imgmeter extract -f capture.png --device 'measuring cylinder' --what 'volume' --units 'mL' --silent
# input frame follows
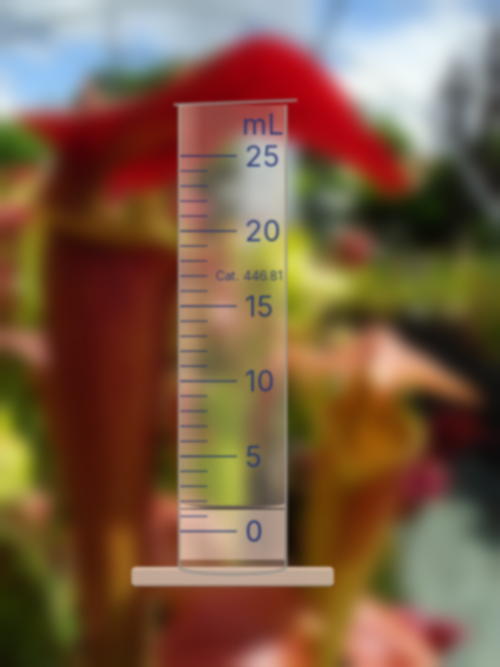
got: 1.5 mL
